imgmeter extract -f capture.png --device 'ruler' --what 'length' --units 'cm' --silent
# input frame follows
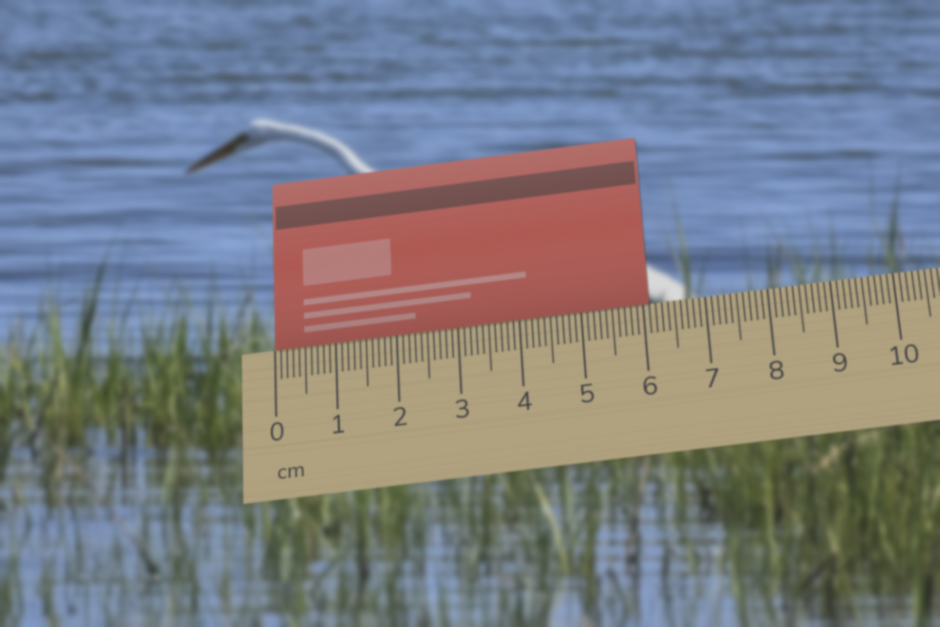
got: 6.1 cm
